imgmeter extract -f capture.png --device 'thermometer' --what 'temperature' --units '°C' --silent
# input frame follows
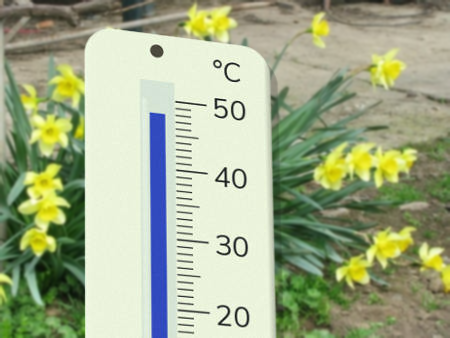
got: 48 °C
